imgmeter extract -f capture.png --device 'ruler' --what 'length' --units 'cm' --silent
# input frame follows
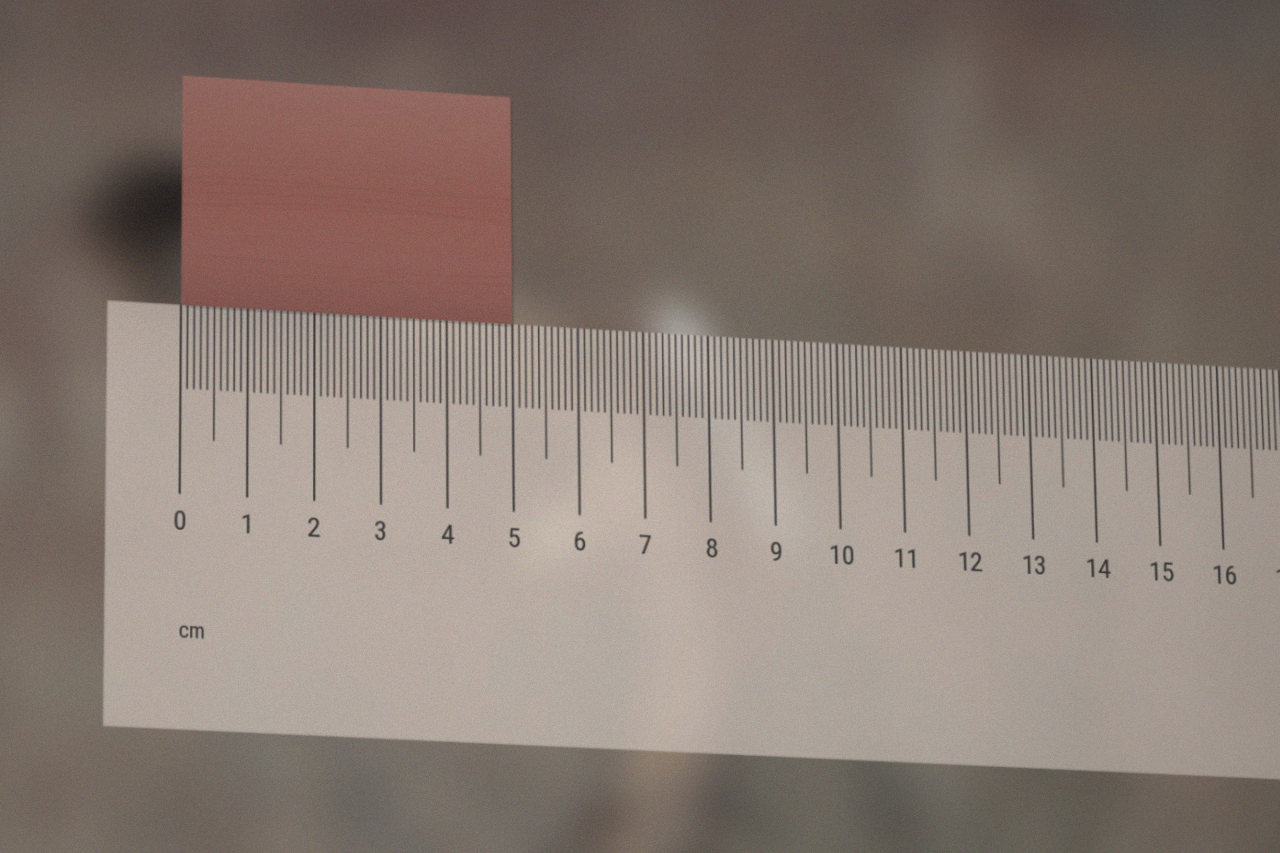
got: 5 cm
